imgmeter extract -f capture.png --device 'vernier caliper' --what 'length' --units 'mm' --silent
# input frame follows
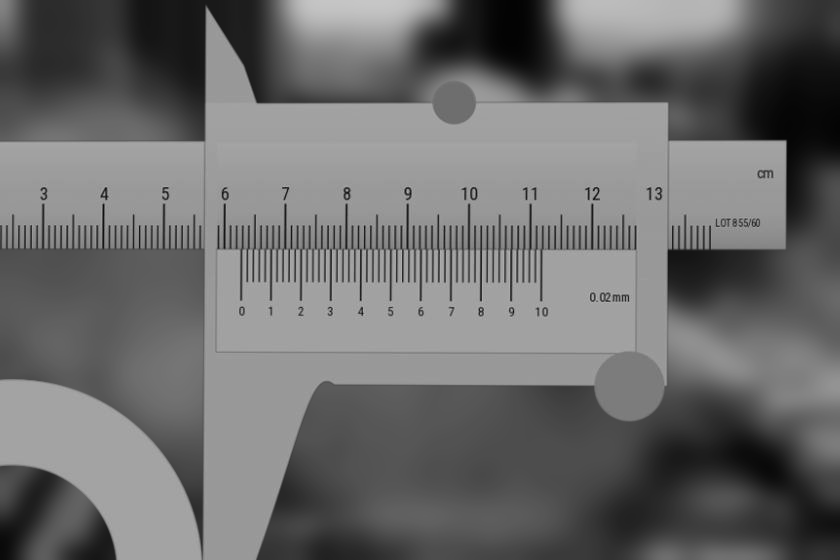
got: 62.8 mm
